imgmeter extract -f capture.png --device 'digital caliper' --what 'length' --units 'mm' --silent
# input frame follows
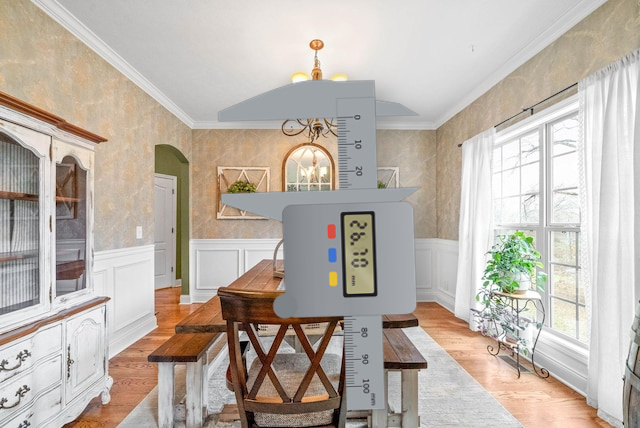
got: 26.70 mm
